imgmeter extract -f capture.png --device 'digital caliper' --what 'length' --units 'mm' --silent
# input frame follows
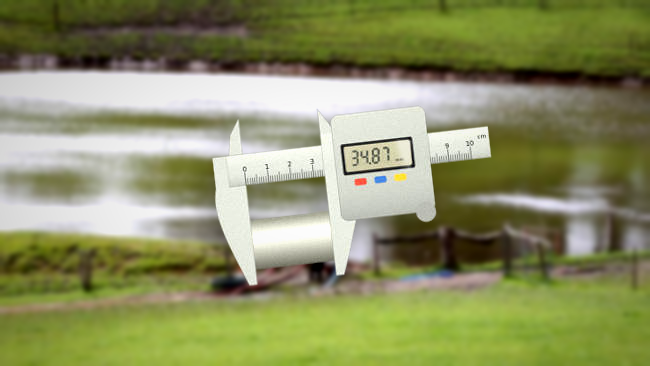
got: 34.87 mm
